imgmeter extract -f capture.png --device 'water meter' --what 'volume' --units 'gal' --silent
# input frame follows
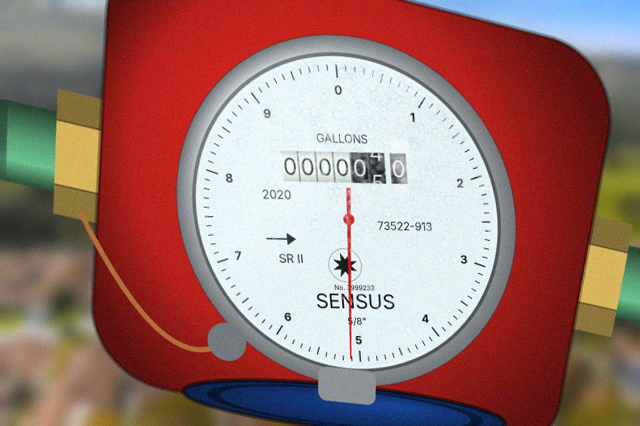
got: 45.1 gal
